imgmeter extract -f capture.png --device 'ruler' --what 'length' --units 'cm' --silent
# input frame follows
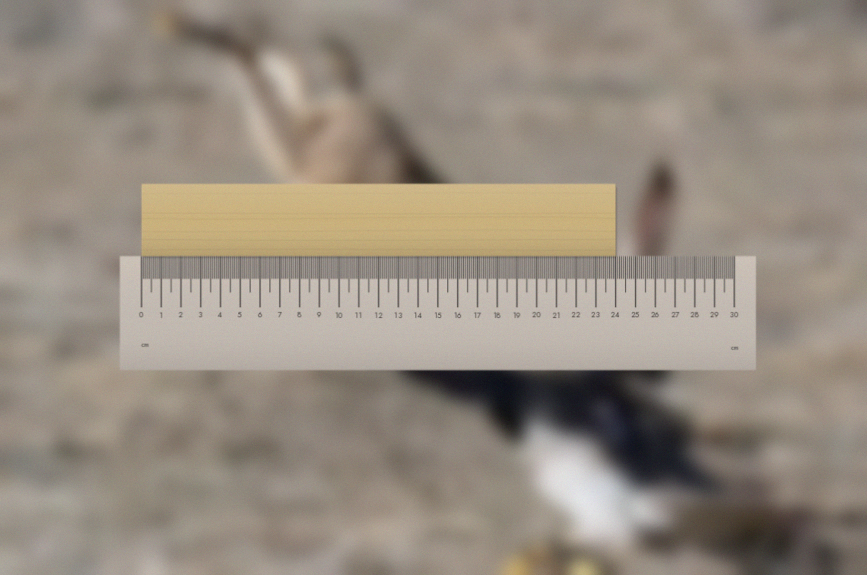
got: 24 cm
